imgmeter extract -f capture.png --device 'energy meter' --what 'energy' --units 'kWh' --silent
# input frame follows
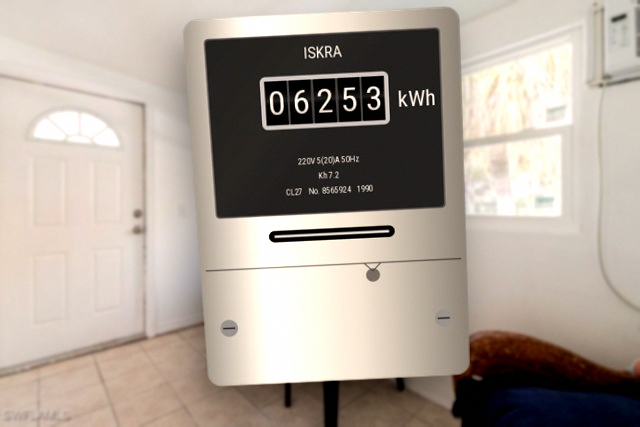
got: 6253 kWh
